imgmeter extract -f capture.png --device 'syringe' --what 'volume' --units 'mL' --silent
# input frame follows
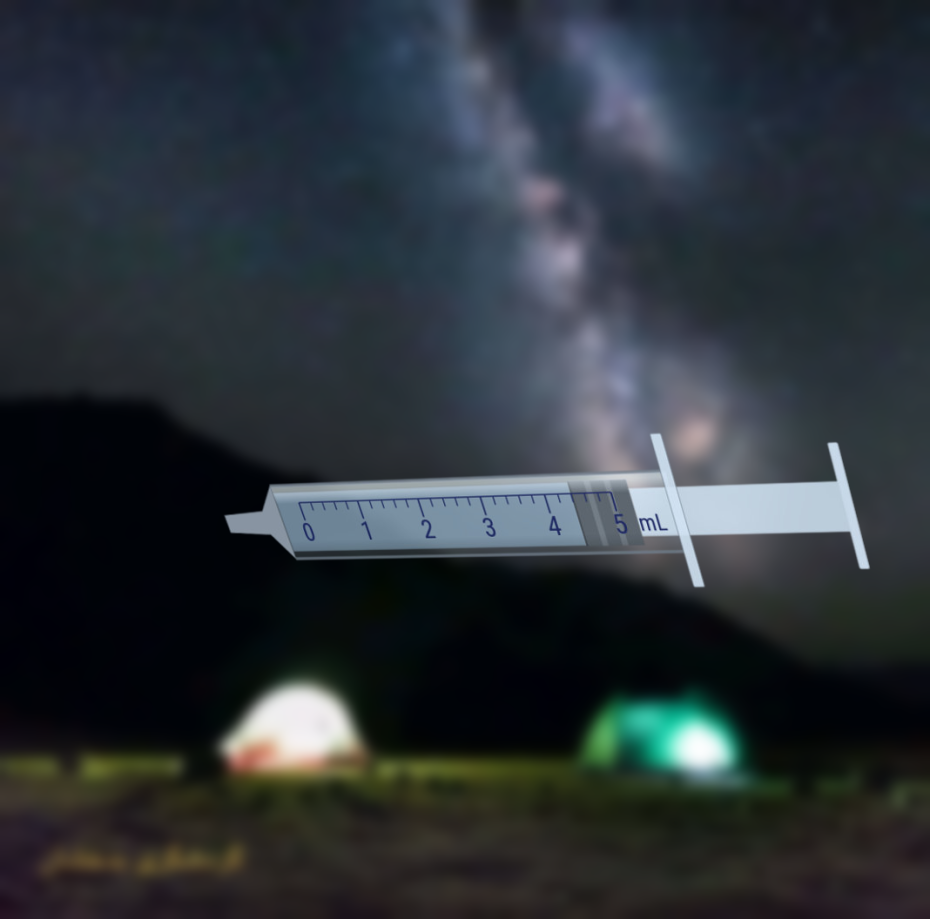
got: 4.4 mL
